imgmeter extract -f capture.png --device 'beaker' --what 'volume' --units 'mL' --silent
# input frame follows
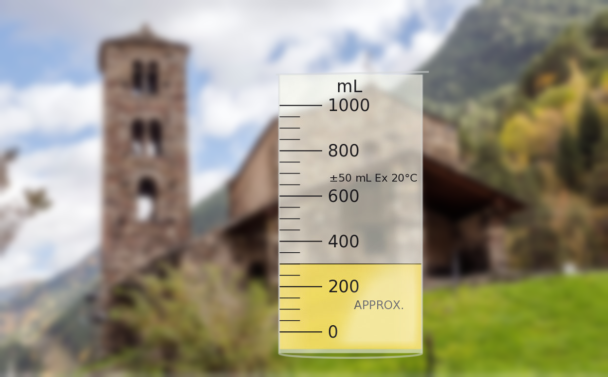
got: 300 mL
